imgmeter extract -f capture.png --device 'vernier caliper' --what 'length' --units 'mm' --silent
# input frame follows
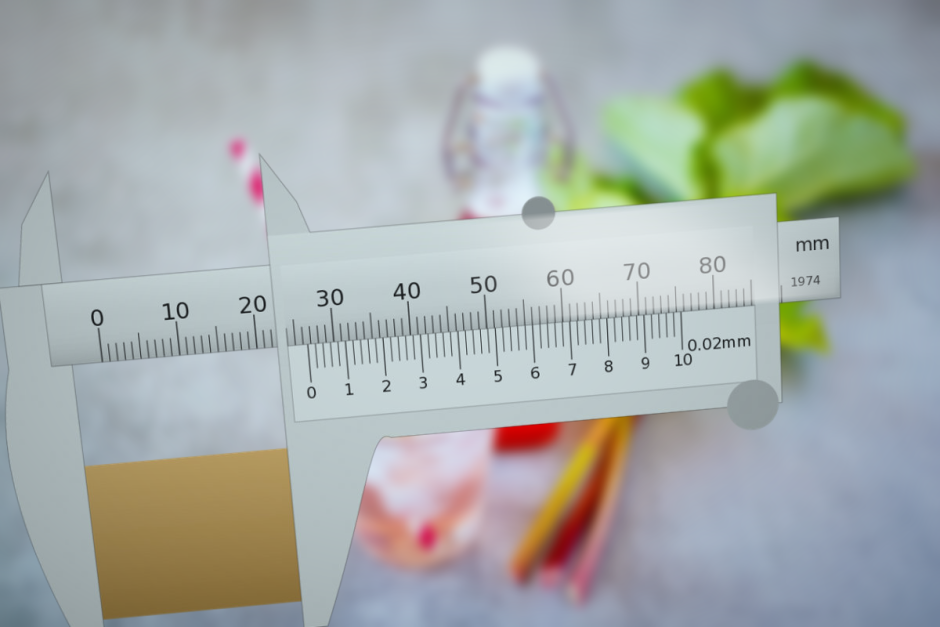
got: 26.6 mm
